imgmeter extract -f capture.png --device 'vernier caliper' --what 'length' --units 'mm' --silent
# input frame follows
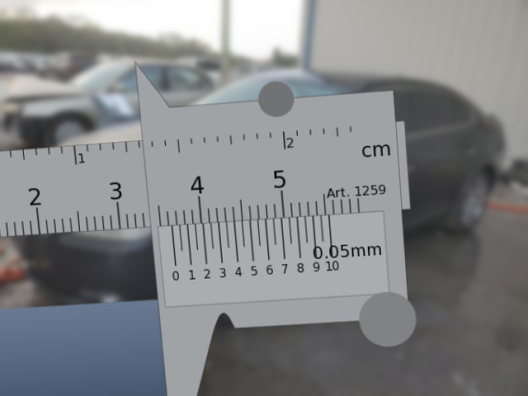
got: 36.4 mm
